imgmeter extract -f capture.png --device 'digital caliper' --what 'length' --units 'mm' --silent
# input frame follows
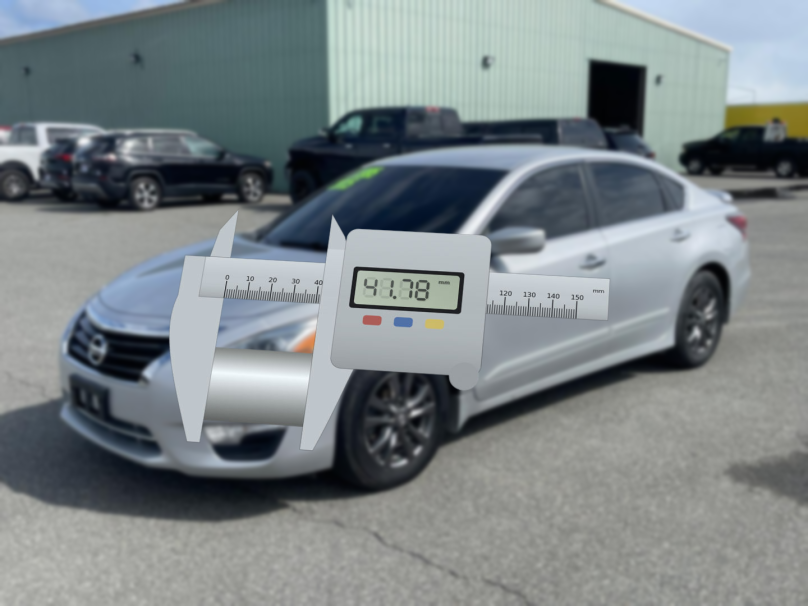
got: 41.78 mm
